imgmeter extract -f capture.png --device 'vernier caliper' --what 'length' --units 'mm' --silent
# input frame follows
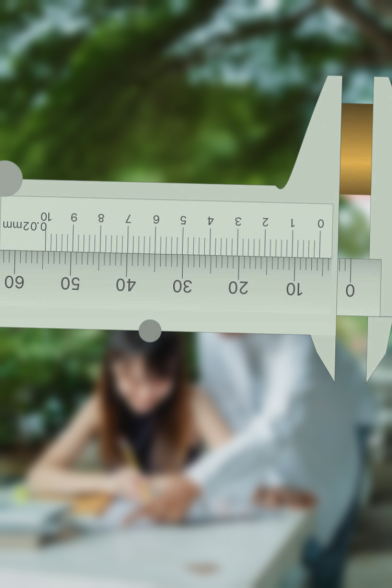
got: 5.6 mm
